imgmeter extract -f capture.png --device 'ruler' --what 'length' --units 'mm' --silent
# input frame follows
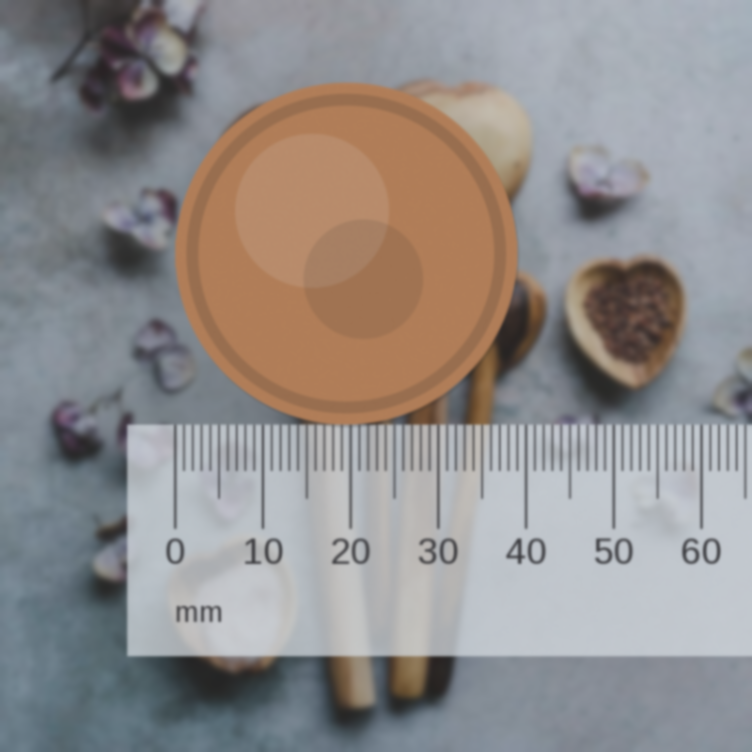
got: 39 mm
